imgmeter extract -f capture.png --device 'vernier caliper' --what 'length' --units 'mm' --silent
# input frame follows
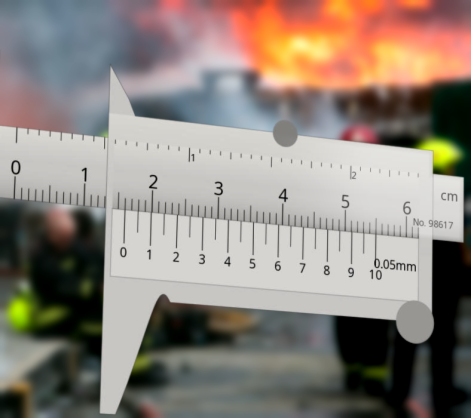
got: 16.0 mm
